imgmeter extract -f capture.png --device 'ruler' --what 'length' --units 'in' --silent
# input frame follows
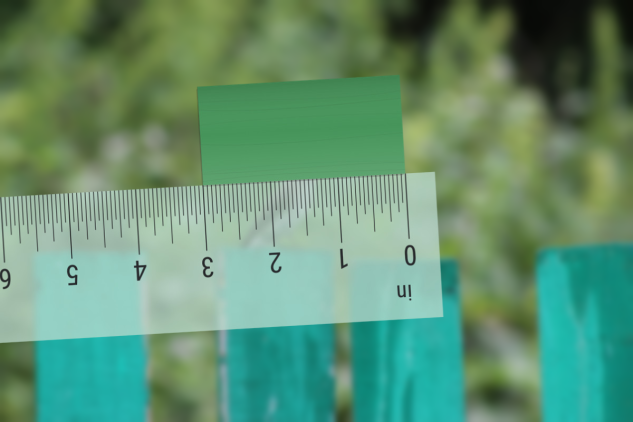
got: 3 in
